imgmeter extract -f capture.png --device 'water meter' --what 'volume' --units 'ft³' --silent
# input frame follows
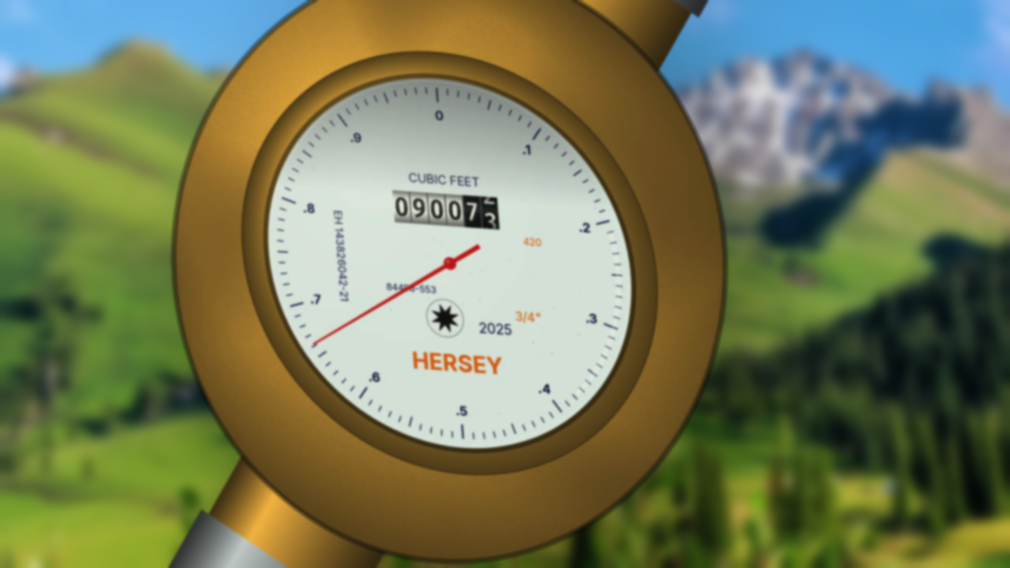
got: 90072.66 ft³
